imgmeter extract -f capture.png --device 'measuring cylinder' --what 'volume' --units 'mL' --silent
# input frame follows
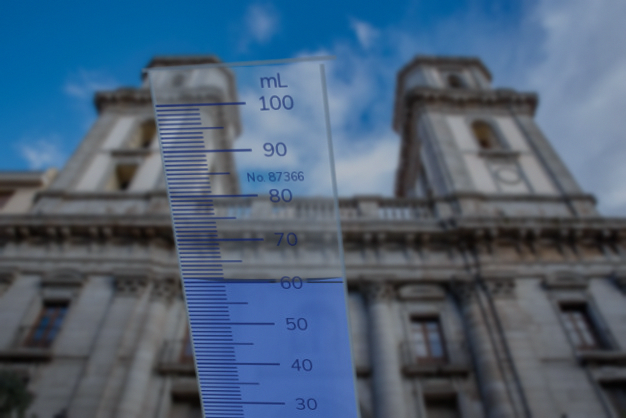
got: 60 mL
